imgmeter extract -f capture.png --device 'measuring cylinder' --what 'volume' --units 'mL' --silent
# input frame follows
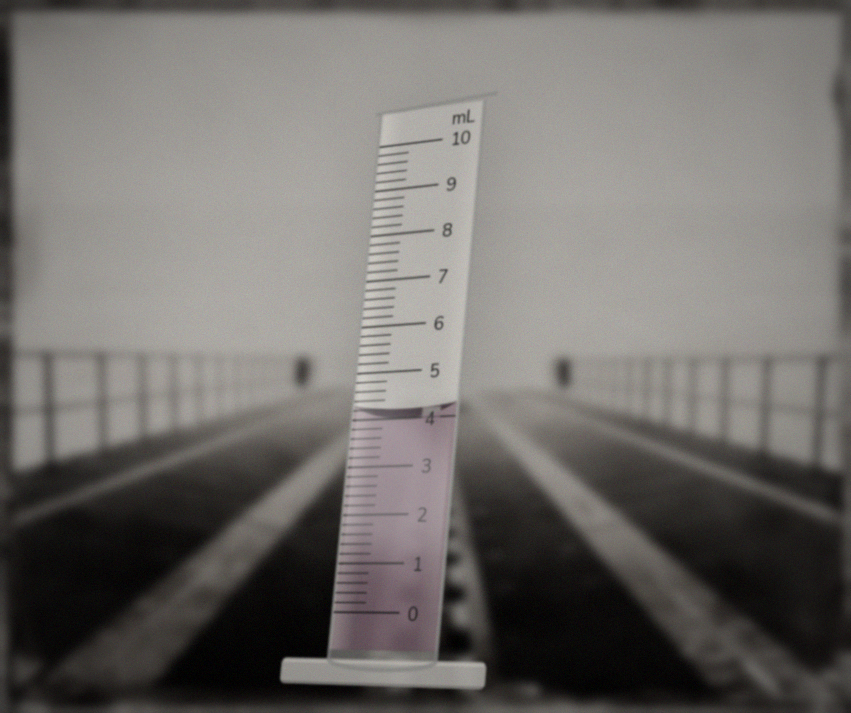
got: 4 mL
